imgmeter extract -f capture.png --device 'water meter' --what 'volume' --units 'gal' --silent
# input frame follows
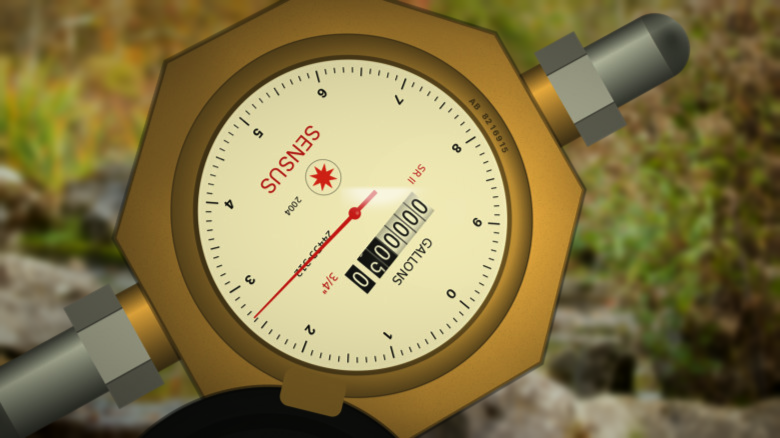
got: 52.6 gal
